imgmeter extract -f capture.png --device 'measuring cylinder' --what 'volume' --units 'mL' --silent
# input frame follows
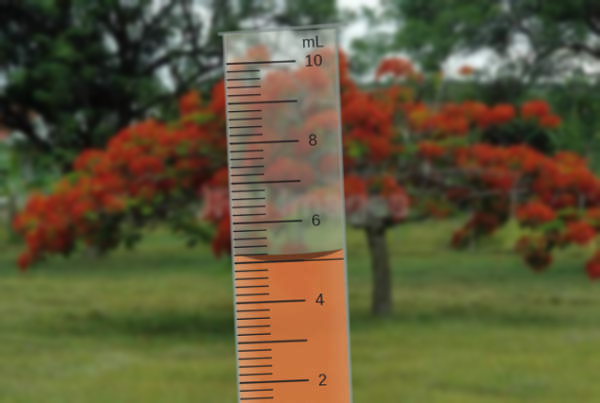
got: 5 mL
